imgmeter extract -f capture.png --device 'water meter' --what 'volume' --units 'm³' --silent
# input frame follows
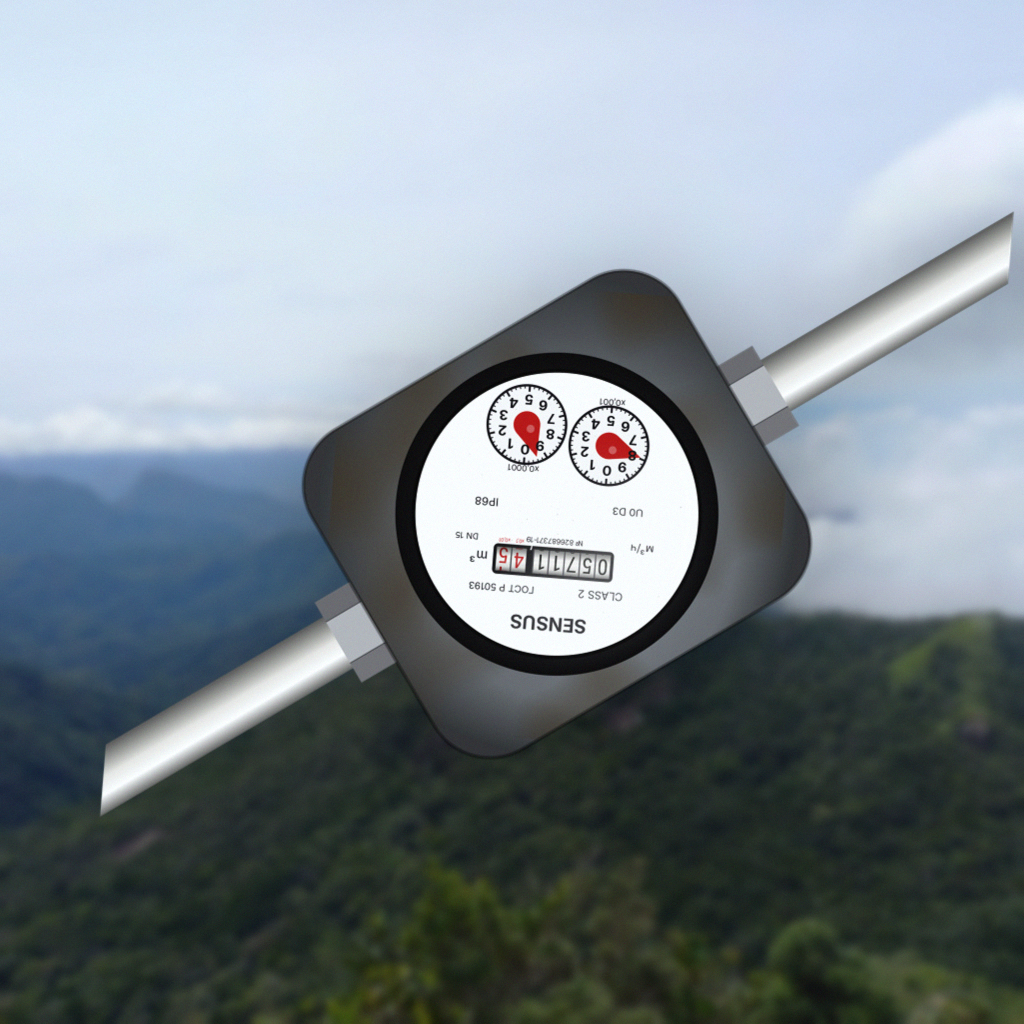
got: 5711.4479 m³
